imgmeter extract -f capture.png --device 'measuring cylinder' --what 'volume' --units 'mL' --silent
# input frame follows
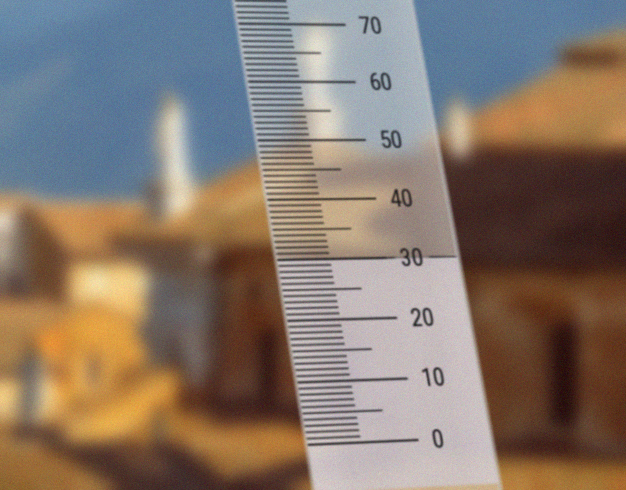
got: 30 mL
